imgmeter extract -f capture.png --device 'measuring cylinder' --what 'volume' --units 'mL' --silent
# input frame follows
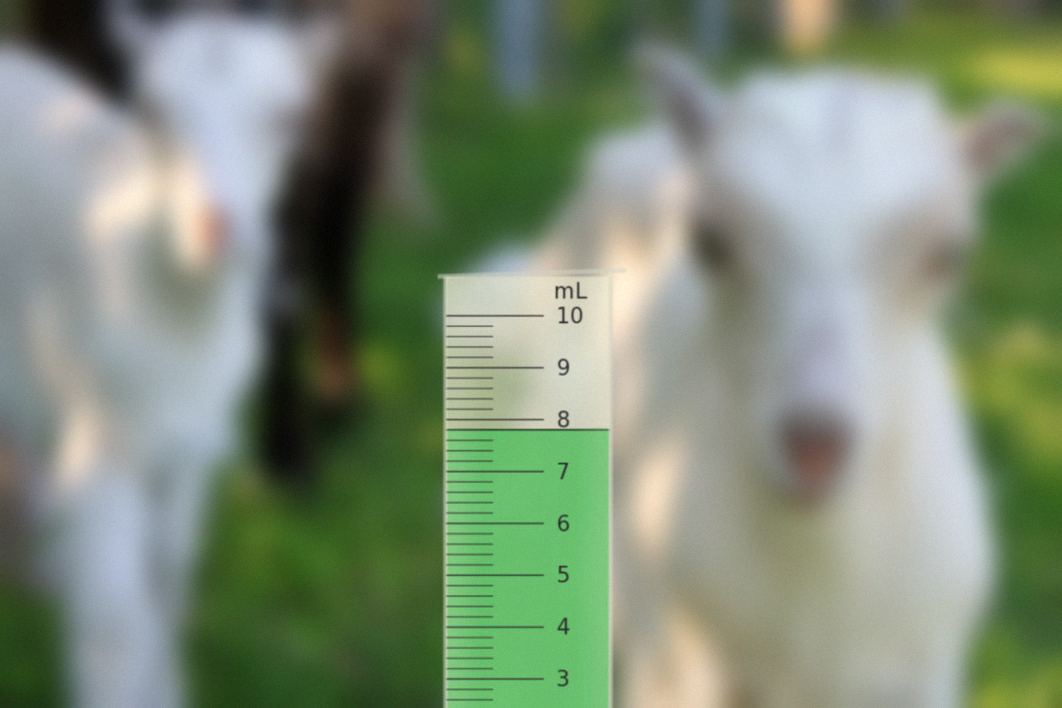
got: 7.8 mL
